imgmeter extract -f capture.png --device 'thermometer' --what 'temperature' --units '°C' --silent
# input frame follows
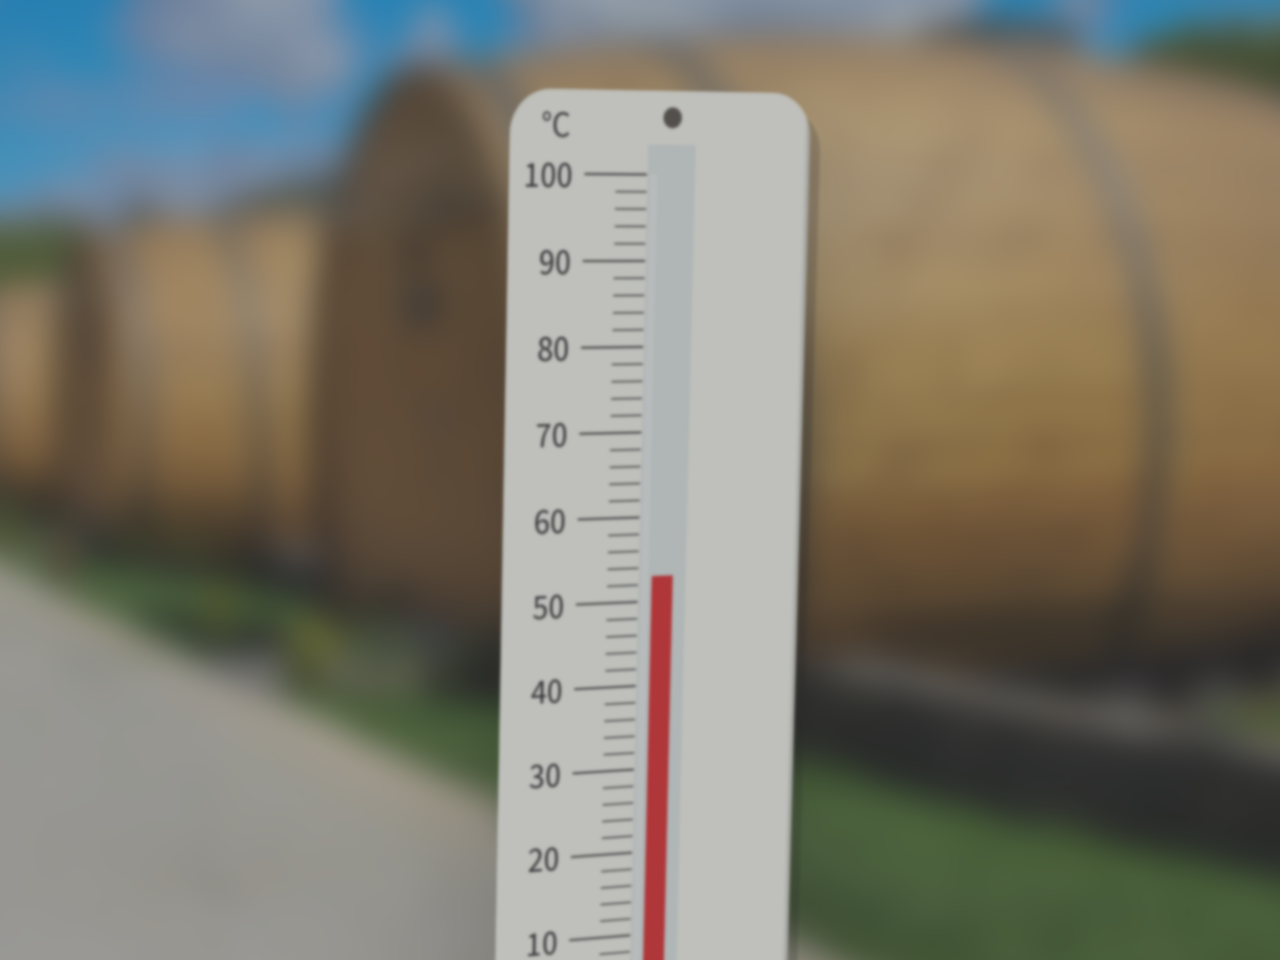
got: 53 °C
